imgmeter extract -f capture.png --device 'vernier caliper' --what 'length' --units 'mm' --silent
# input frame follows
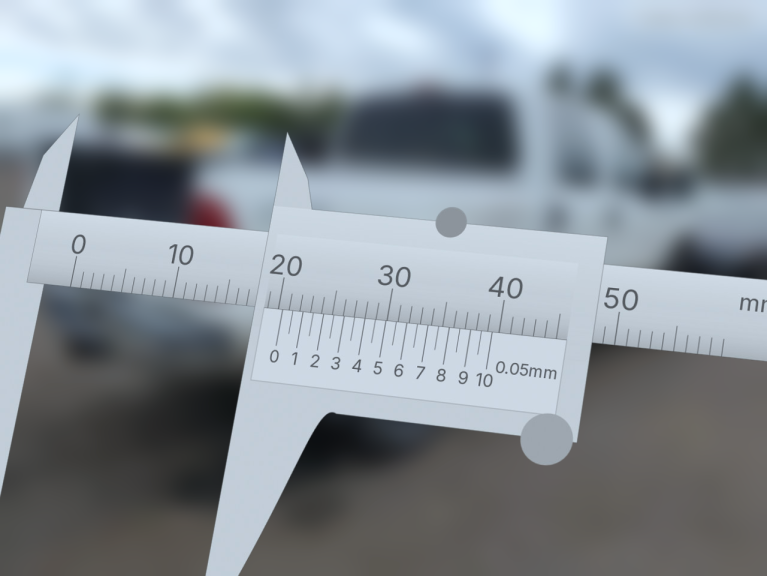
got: 20.4 mm
